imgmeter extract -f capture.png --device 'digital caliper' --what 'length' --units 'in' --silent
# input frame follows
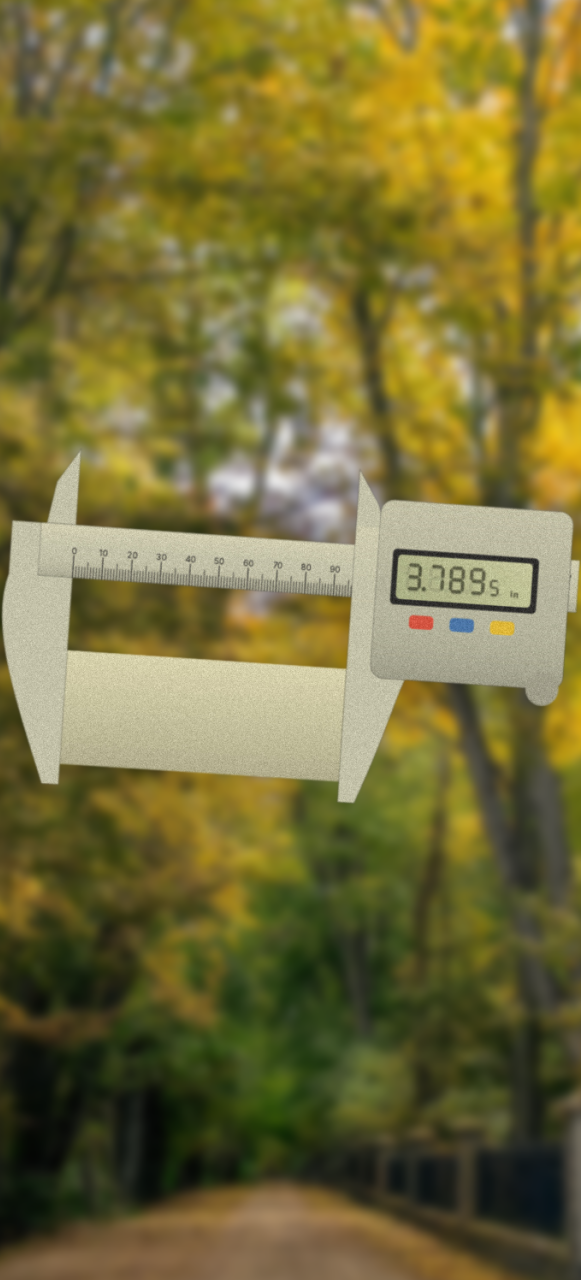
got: 3.7895 in
